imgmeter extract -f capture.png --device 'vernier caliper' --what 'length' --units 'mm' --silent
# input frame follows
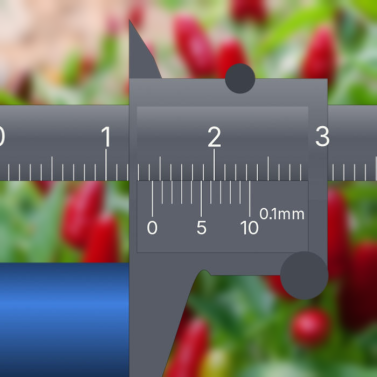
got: 14.3 mm
